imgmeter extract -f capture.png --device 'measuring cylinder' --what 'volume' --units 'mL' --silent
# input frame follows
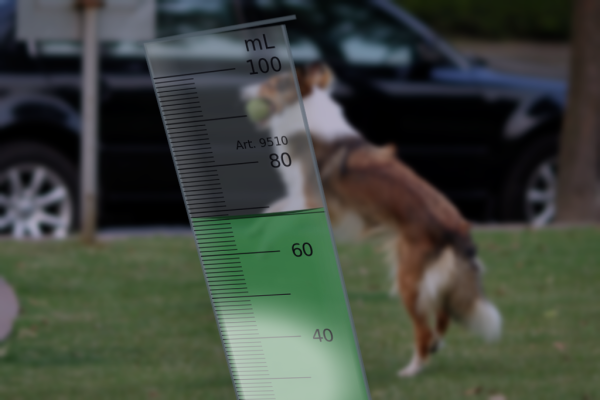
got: 68 mL
